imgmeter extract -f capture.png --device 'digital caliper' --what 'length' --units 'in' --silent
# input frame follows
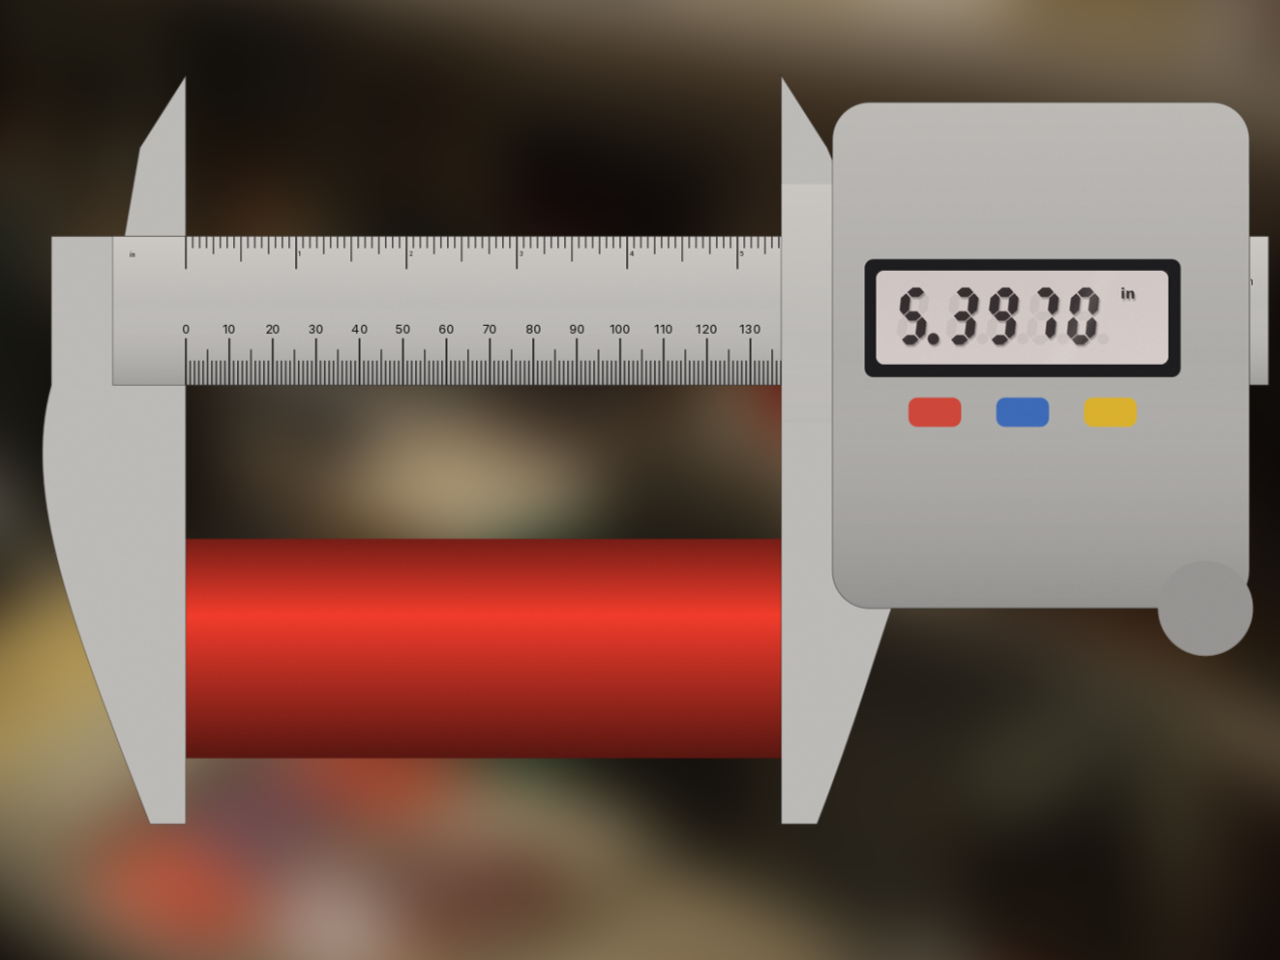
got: 5.3970 in
